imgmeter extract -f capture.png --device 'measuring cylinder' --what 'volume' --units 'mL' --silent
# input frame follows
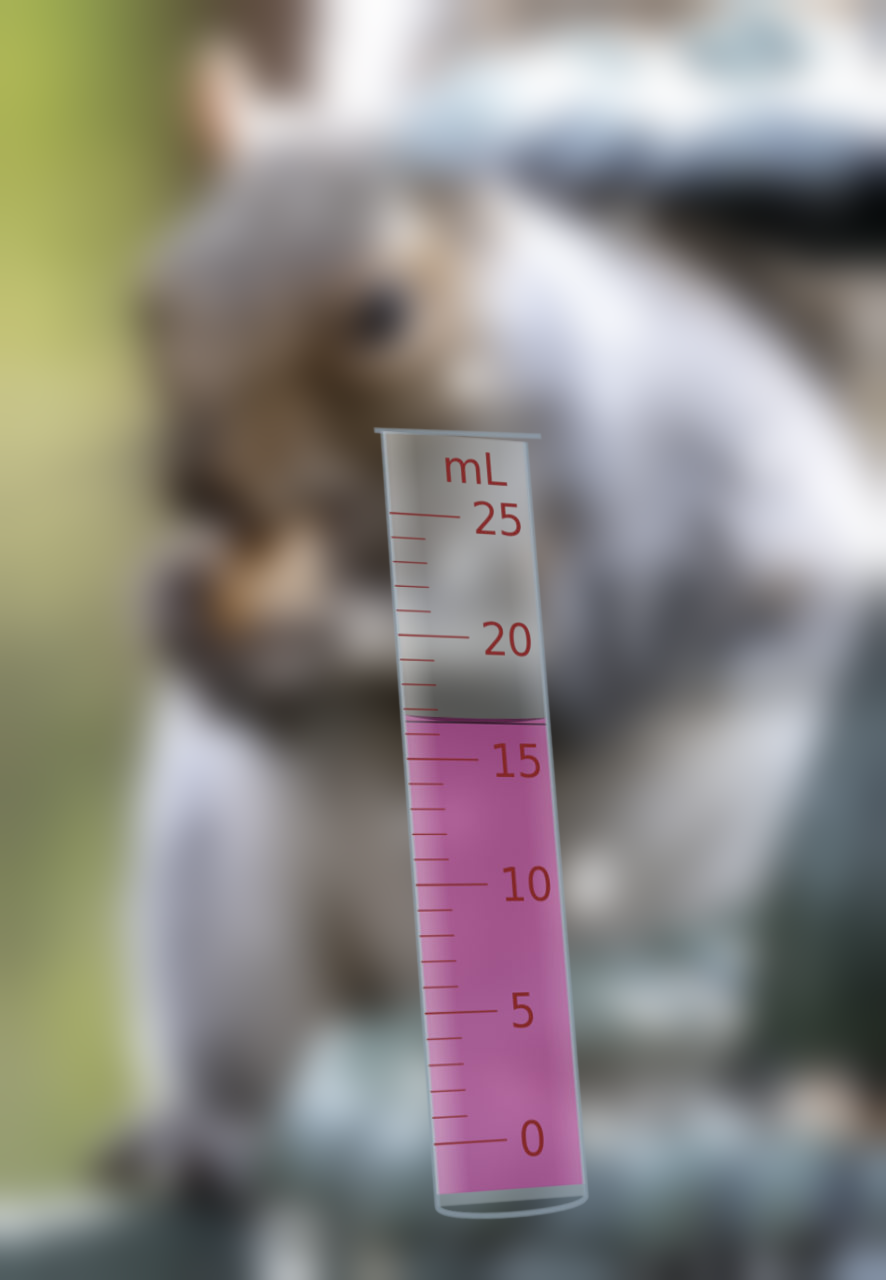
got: 16.5 mL
